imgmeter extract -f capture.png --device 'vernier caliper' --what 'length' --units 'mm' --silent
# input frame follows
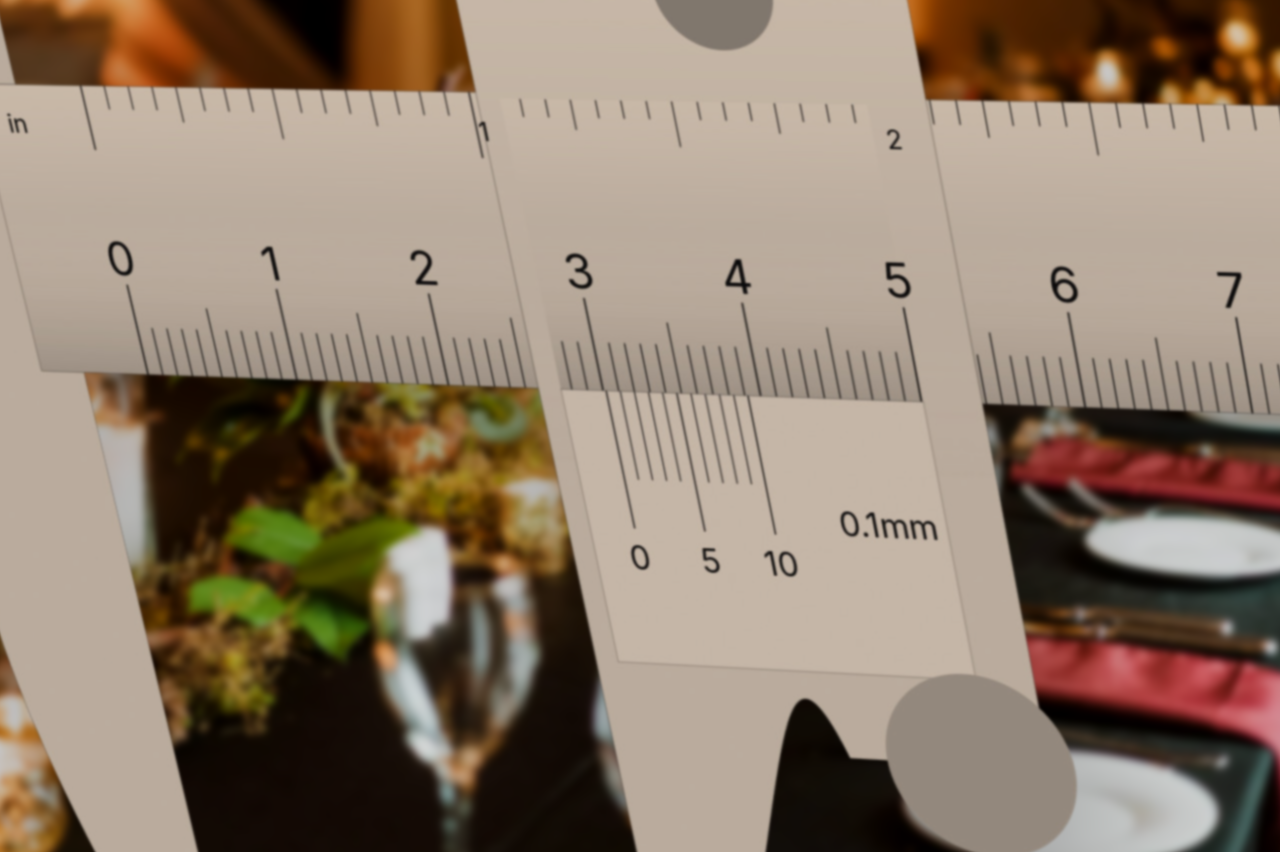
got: 30.2 mm
